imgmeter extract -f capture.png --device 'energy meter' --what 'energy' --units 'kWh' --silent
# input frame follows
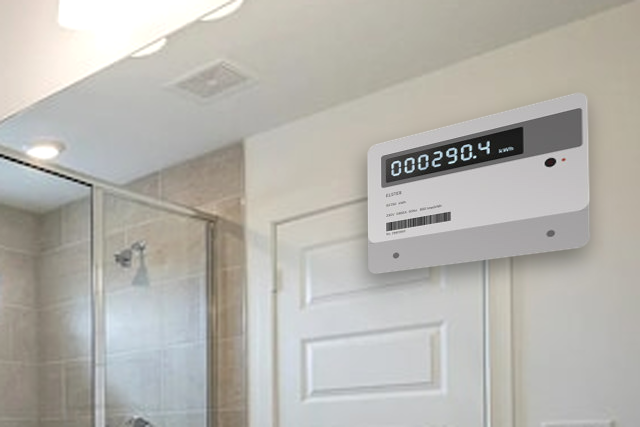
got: 290.4 kWh
